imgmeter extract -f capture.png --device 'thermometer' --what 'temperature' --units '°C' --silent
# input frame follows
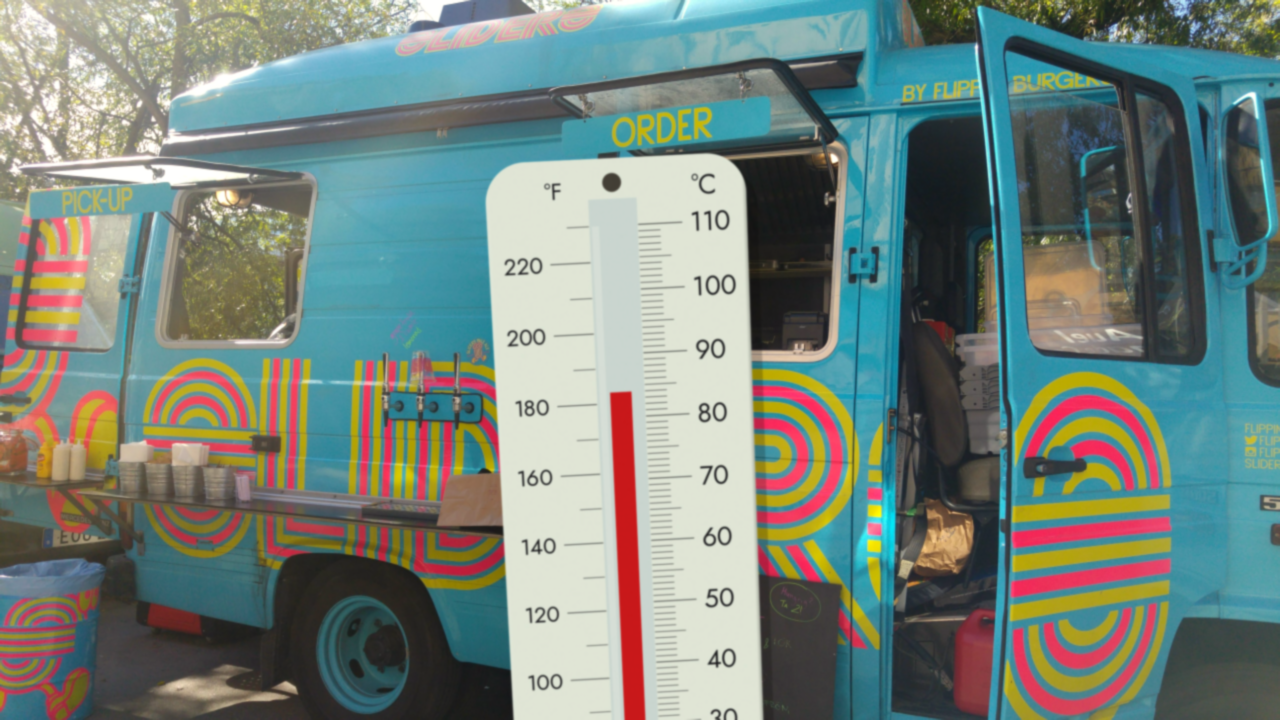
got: 84 °C
